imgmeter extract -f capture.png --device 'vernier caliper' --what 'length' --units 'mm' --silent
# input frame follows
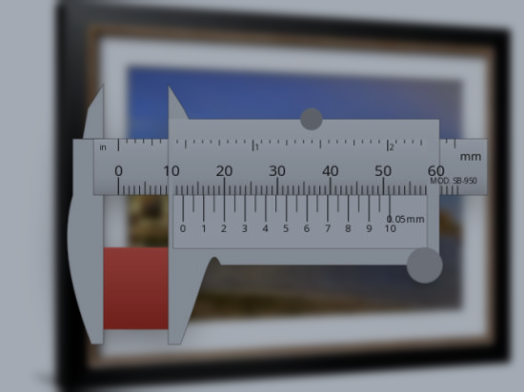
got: 12.2 mm
